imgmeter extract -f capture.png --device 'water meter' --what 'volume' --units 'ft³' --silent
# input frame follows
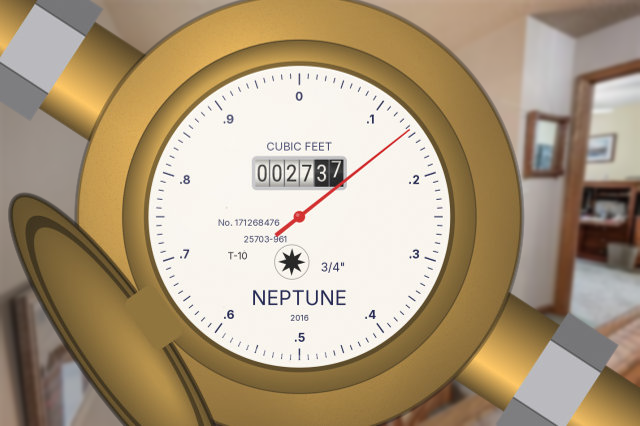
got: 2737.14 ft³
